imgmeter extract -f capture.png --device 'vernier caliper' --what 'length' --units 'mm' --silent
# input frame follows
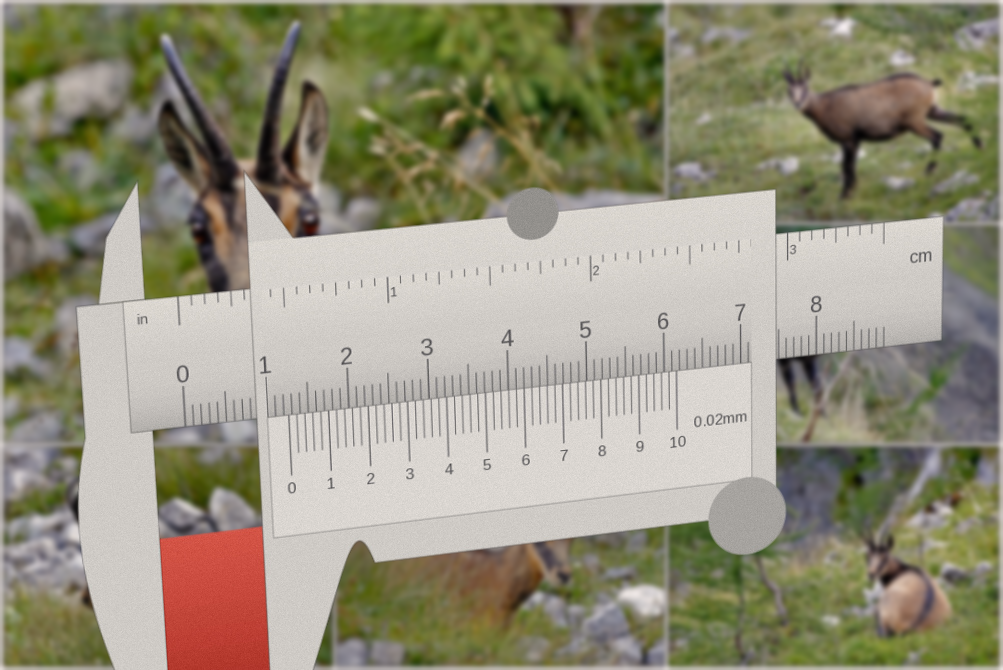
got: 12.6 mm
